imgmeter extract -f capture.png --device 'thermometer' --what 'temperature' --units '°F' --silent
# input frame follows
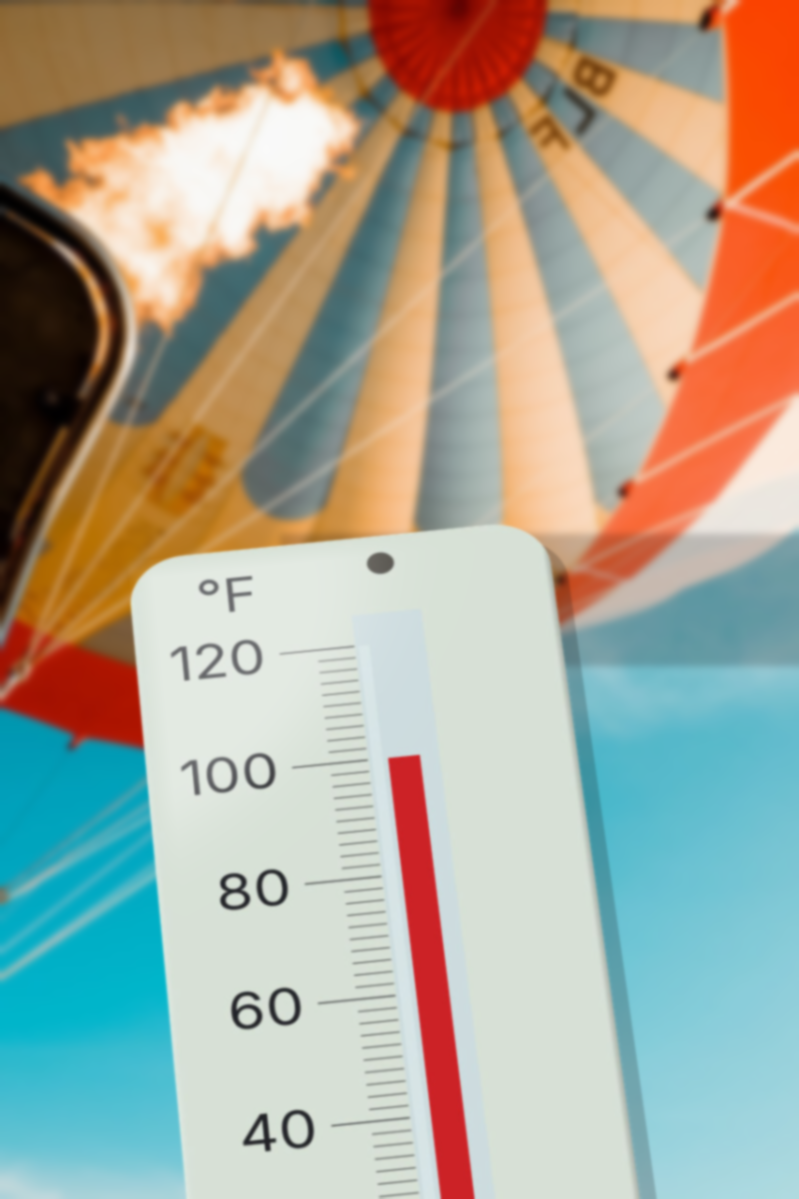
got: 100 °F
